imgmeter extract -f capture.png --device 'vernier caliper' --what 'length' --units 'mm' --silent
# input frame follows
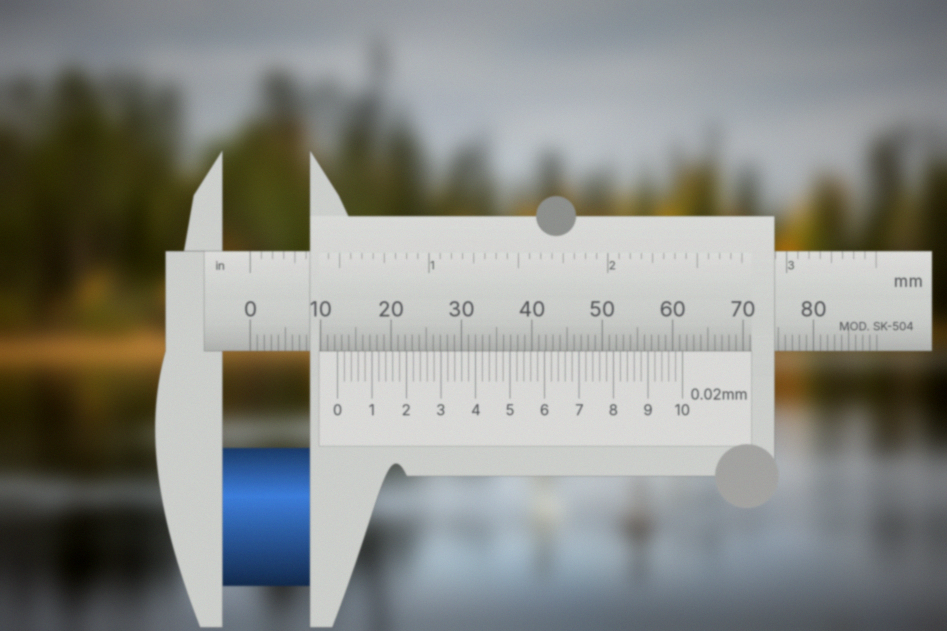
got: 12.4 mm
